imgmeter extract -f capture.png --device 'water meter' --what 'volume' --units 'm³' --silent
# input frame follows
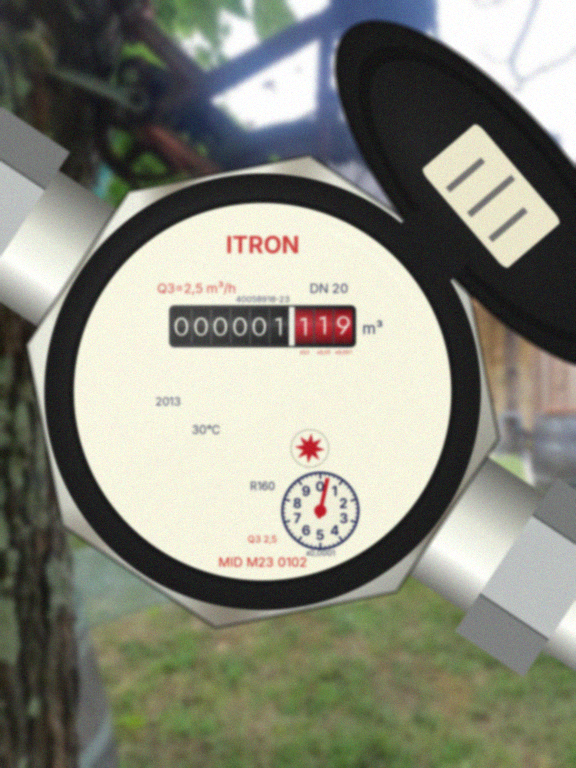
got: 1.1190 m³
